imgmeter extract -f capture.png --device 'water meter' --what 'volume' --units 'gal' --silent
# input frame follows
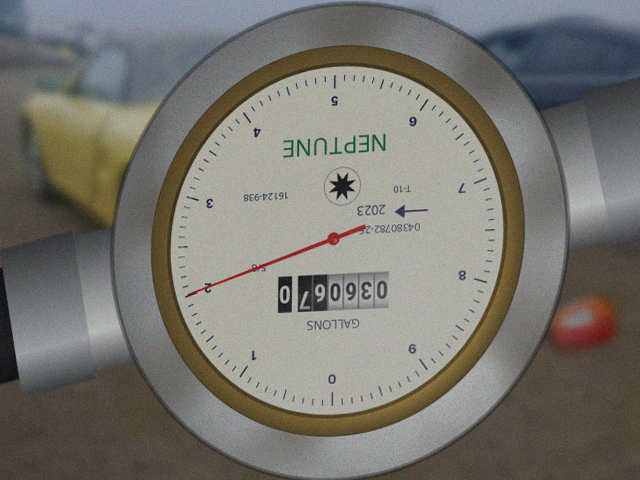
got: 360672.0 gal
